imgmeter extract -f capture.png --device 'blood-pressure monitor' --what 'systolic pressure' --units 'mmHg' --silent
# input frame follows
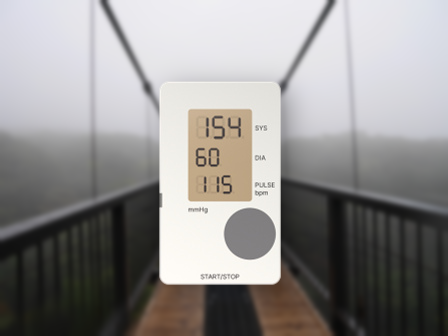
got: 154 mmHg
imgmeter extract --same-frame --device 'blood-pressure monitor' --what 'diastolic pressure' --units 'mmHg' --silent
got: 60 mmHg
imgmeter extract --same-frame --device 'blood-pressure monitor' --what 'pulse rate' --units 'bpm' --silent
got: 115 bpm
